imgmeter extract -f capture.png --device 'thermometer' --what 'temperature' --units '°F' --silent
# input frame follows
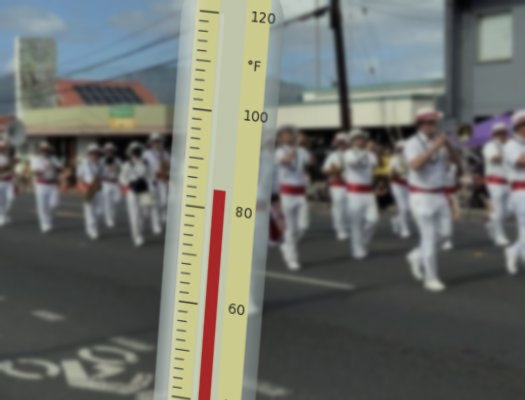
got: 84 °F
